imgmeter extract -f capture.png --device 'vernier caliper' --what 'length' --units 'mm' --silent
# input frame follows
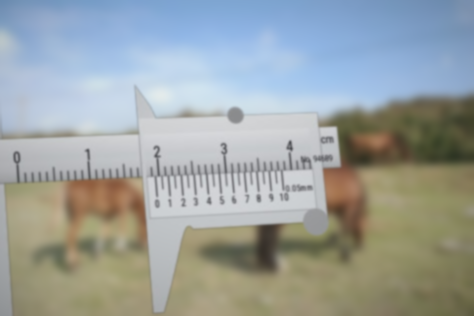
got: 19.5 mm
